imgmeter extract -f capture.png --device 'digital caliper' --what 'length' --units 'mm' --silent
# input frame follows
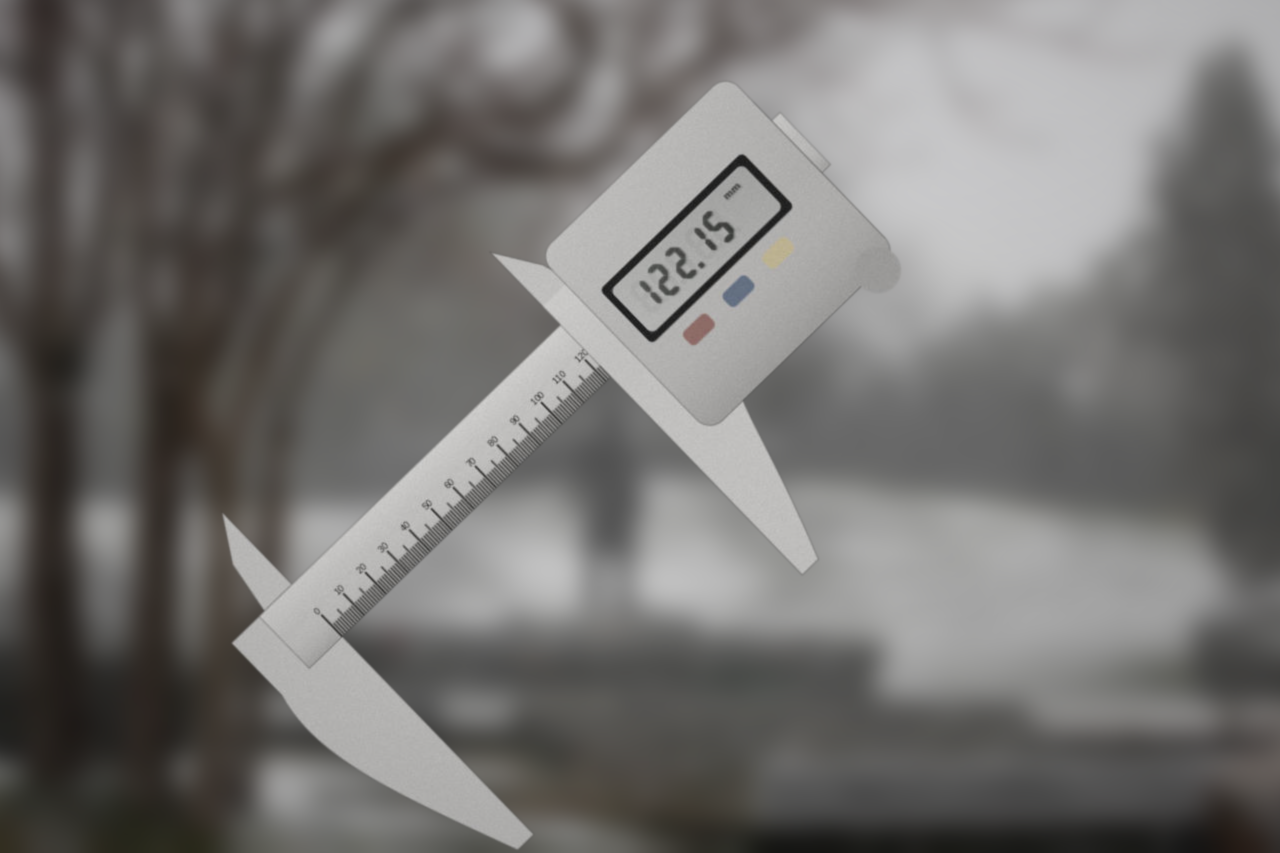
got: 122.15 mm
